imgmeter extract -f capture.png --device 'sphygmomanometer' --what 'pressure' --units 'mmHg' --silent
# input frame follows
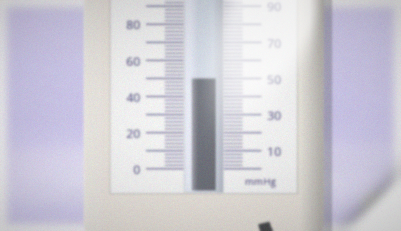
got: 50 mmHg
